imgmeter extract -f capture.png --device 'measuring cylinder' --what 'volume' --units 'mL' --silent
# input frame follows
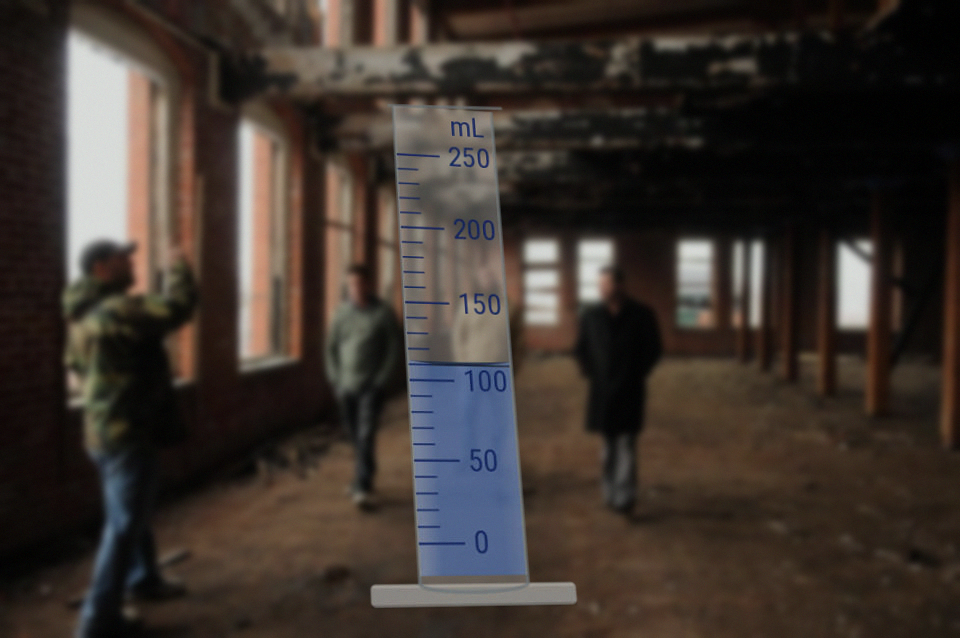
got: 110 mL
